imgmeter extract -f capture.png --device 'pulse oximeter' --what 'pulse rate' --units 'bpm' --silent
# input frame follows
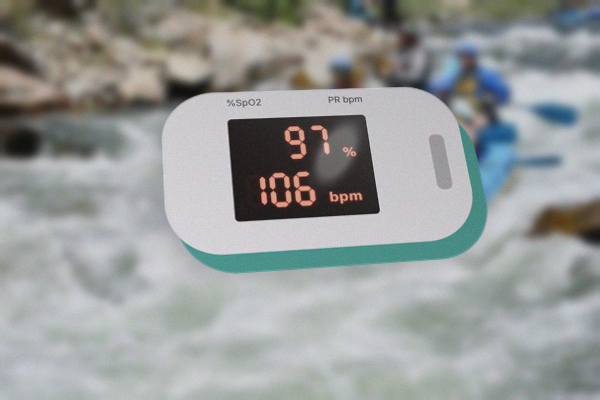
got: 106 bpm
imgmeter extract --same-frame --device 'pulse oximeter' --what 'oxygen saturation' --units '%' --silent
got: 97 %
